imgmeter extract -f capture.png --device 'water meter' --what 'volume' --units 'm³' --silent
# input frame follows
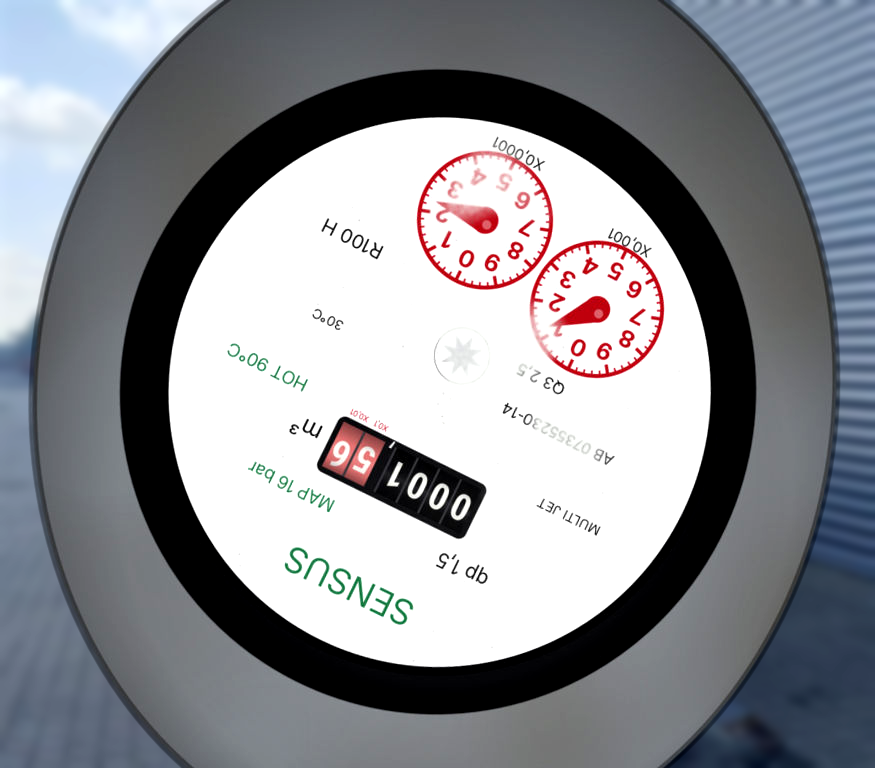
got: 1.5612 m³
